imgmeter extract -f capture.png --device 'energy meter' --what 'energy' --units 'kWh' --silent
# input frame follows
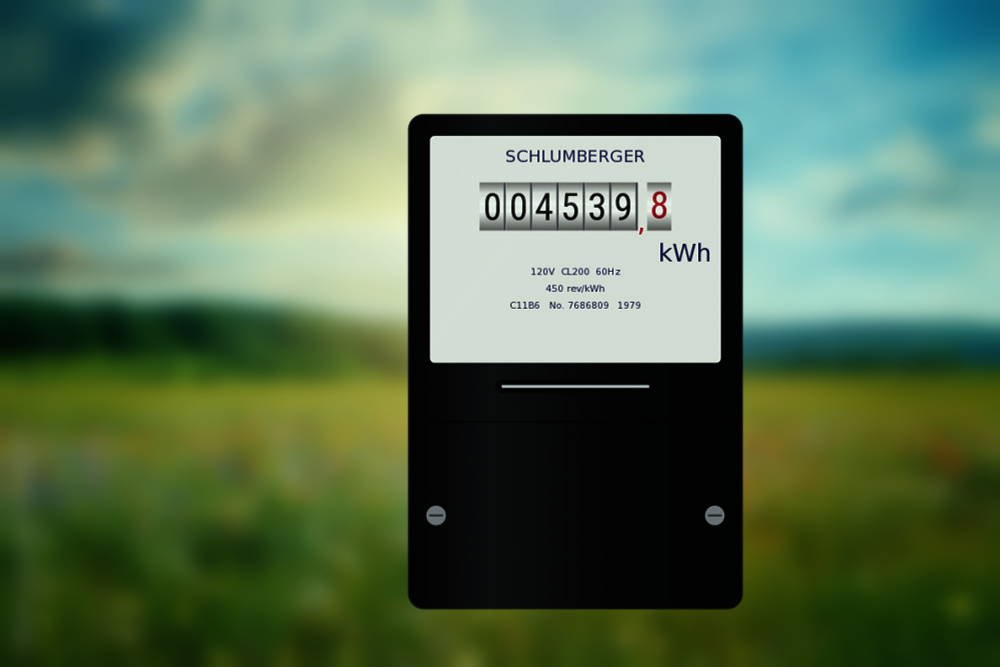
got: 4539.8 kWh
